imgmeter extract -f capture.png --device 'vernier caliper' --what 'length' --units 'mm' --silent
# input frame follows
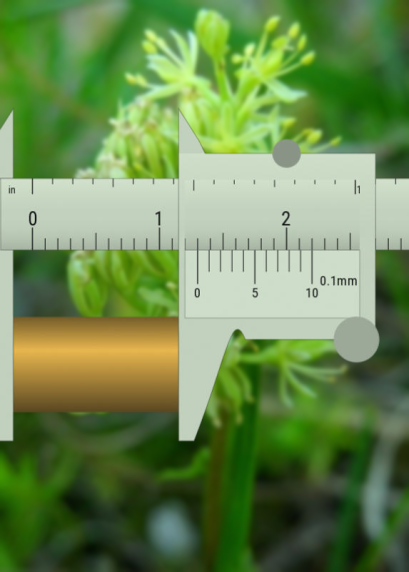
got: 13.0 mm
